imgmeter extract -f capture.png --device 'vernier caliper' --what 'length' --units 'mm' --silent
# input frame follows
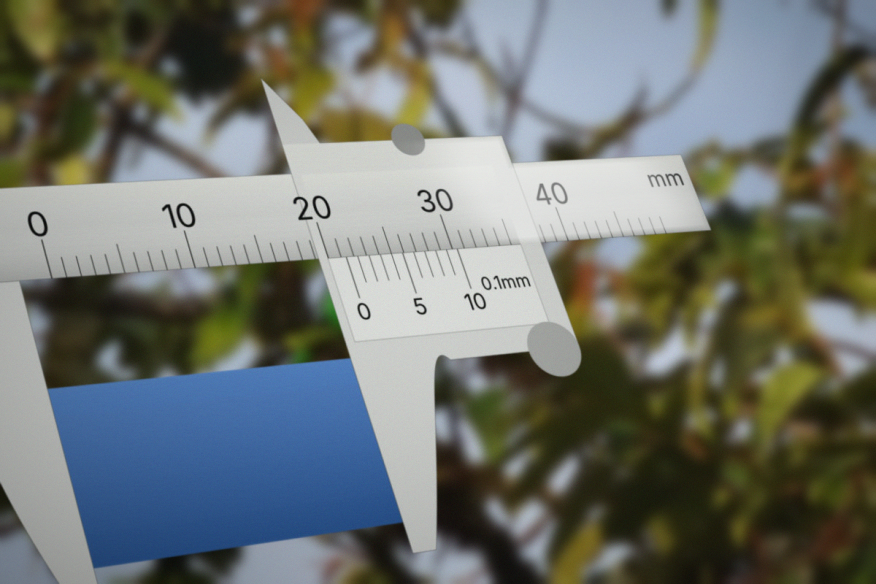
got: 21.4 mm
